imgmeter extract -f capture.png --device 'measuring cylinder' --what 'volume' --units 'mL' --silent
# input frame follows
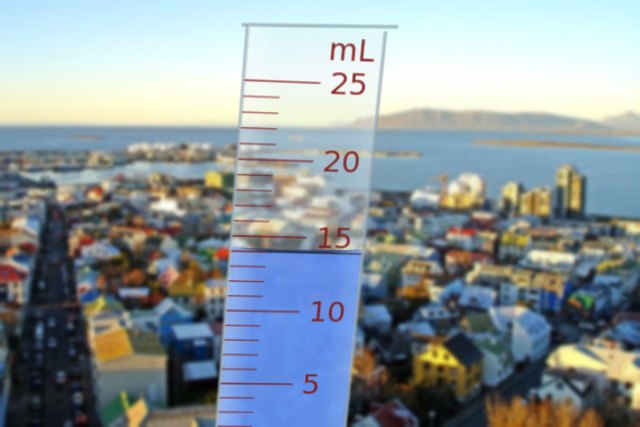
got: 14 mL
